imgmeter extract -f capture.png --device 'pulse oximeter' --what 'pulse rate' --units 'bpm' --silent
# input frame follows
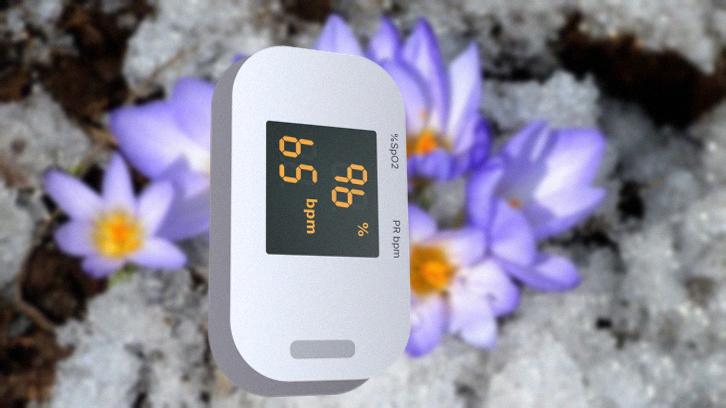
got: 65 bpm
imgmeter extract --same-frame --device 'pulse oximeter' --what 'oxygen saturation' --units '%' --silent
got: 96 %
